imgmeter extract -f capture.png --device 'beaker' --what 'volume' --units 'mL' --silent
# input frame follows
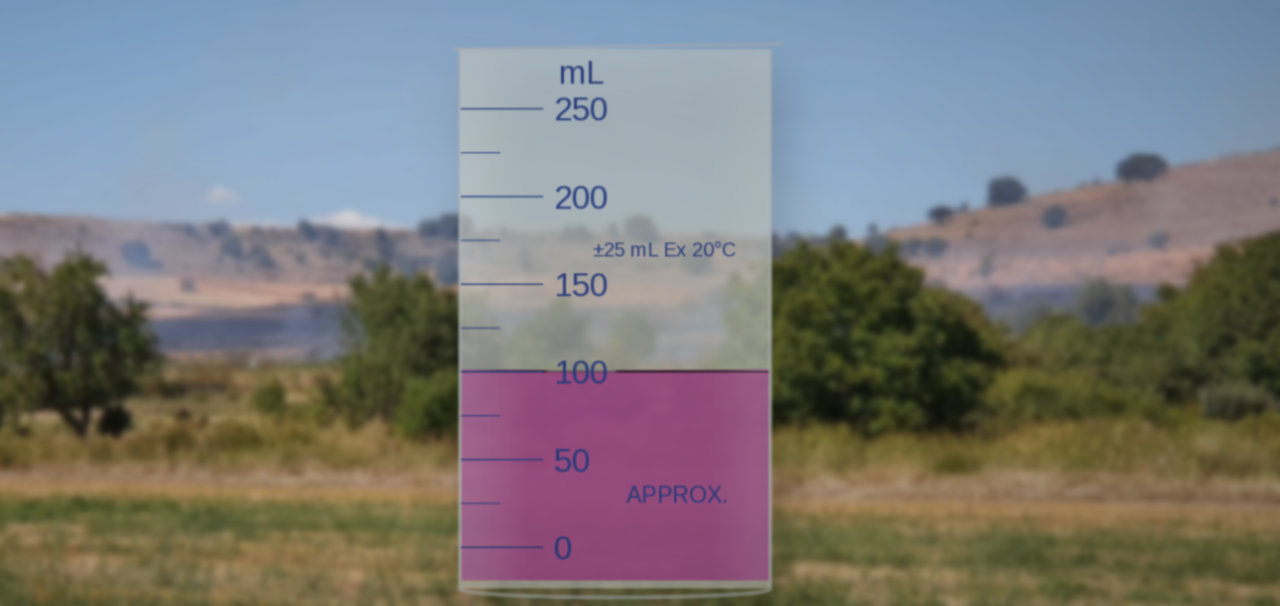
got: 100 mL
